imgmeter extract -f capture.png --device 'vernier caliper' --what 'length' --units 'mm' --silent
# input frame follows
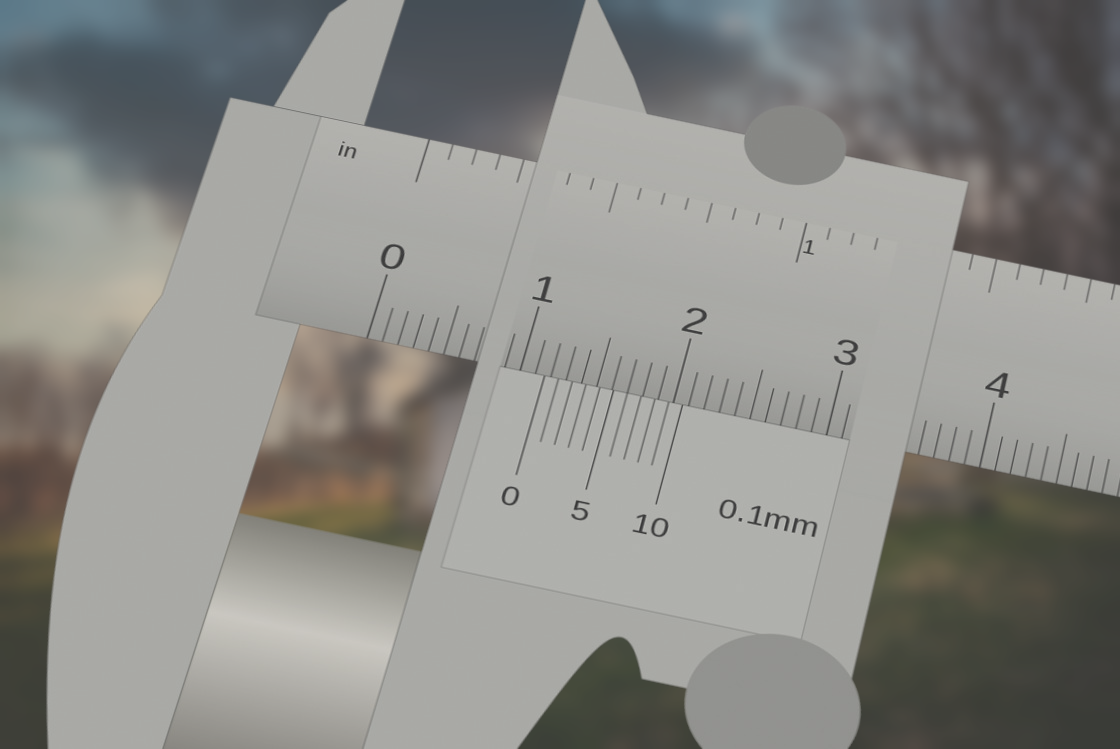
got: 11.6 mm
